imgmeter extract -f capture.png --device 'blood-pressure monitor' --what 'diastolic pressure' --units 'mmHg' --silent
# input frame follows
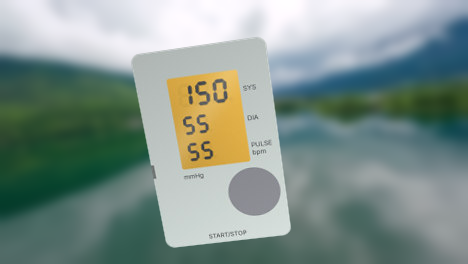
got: 55 mmHg
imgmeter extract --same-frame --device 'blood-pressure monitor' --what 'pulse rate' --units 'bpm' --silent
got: 55 bpm
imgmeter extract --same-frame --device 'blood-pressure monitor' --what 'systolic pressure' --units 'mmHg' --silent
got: 150 mmHg
